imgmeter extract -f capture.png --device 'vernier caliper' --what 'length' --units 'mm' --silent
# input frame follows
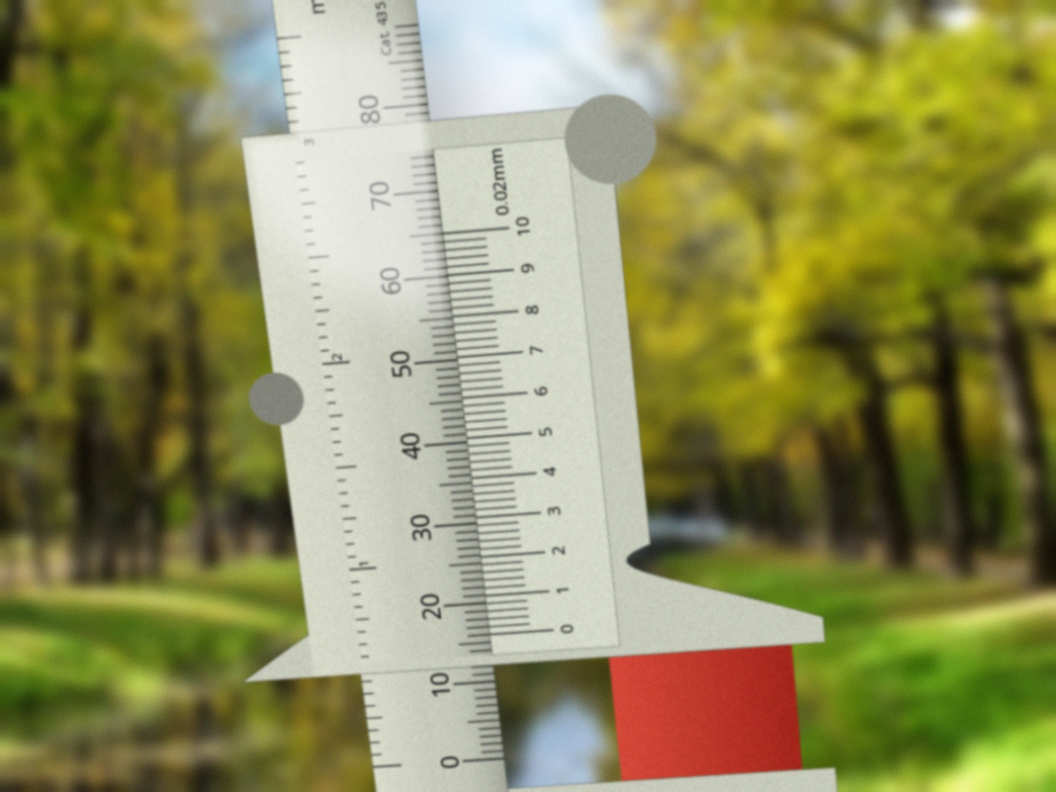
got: 16.0 mm
